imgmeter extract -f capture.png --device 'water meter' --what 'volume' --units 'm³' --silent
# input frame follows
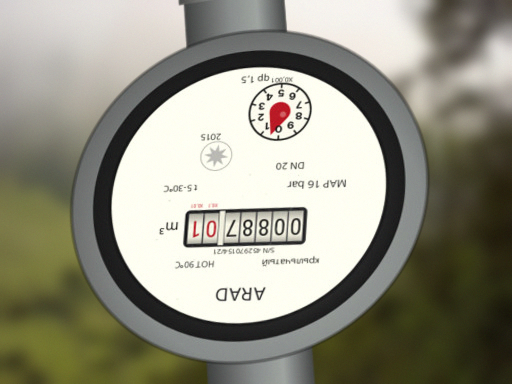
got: 887.010 m³
